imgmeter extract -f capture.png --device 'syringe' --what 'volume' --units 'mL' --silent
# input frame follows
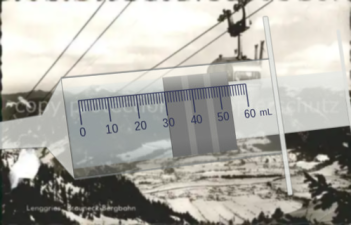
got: 30 mL
